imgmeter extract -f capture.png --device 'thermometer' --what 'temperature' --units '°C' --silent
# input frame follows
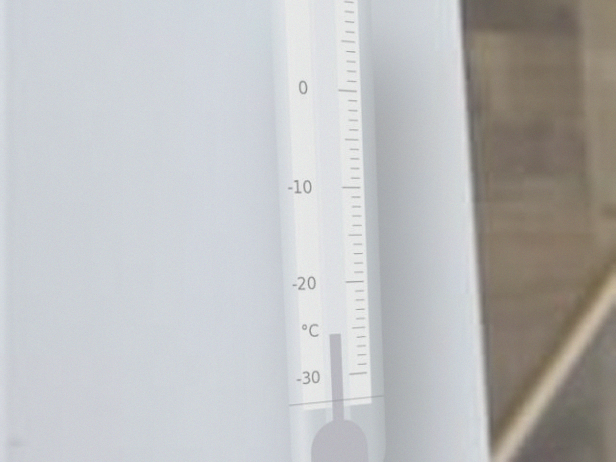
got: -25.5 °C
